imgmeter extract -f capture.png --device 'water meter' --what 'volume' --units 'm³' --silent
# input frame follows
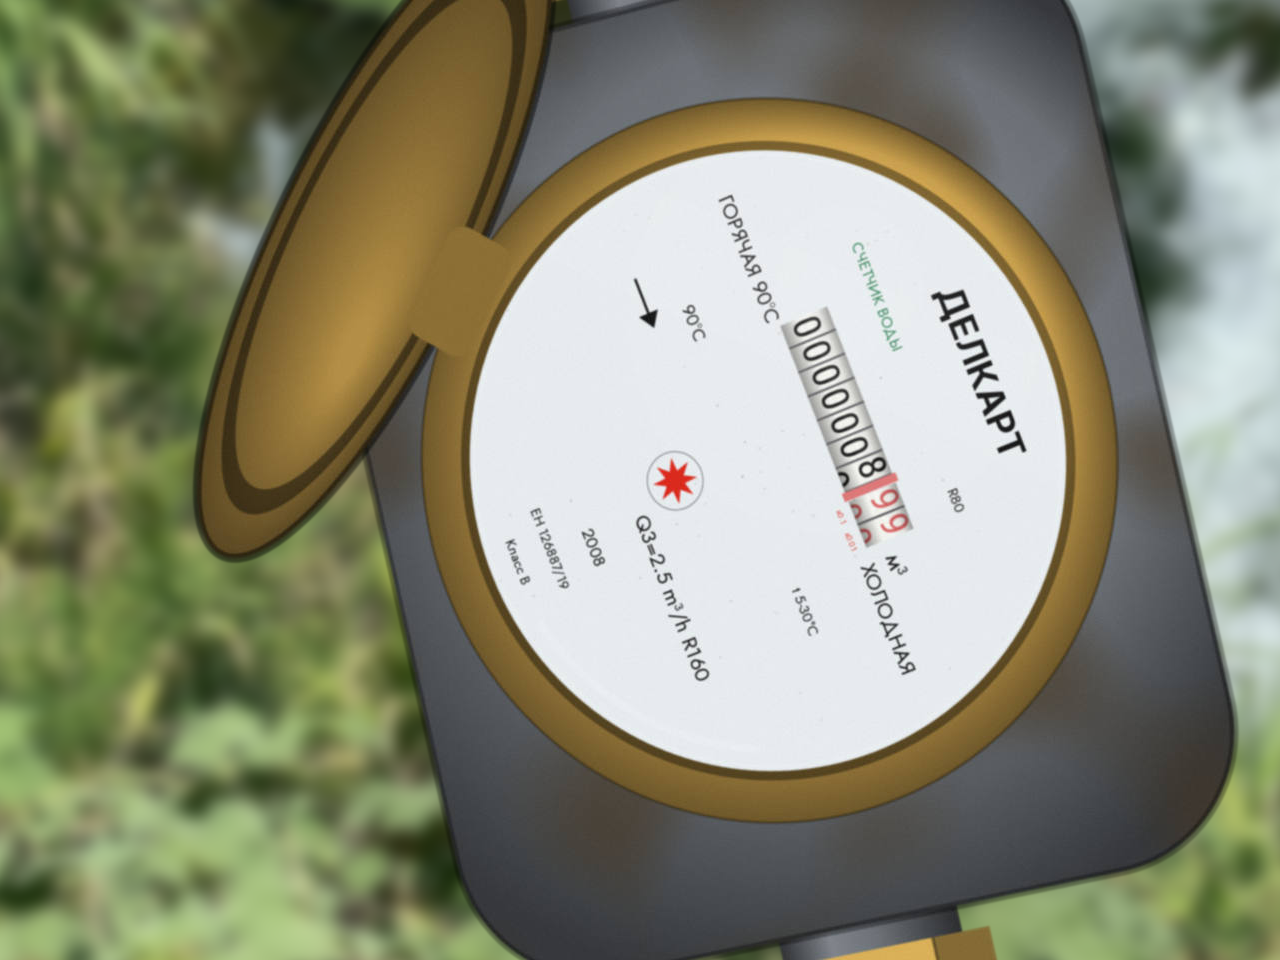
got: 8.99 m³
